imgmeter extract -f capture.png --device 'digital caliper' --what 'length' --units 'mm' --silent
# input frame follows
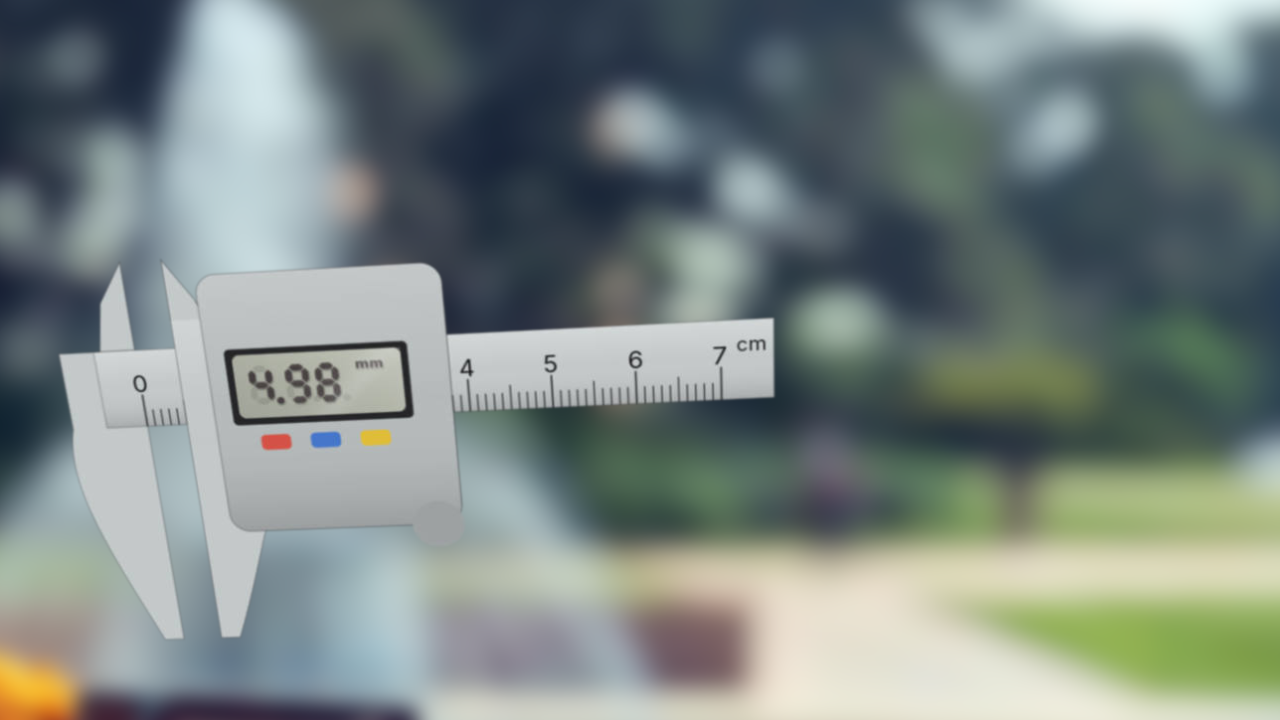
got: 4.98 mm
